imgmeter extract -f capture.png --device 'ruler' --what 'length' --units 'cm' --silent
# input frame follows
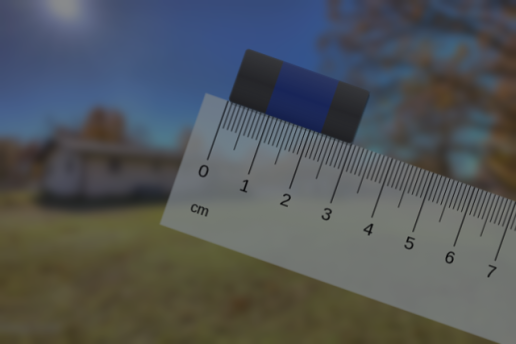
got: 3 cm
